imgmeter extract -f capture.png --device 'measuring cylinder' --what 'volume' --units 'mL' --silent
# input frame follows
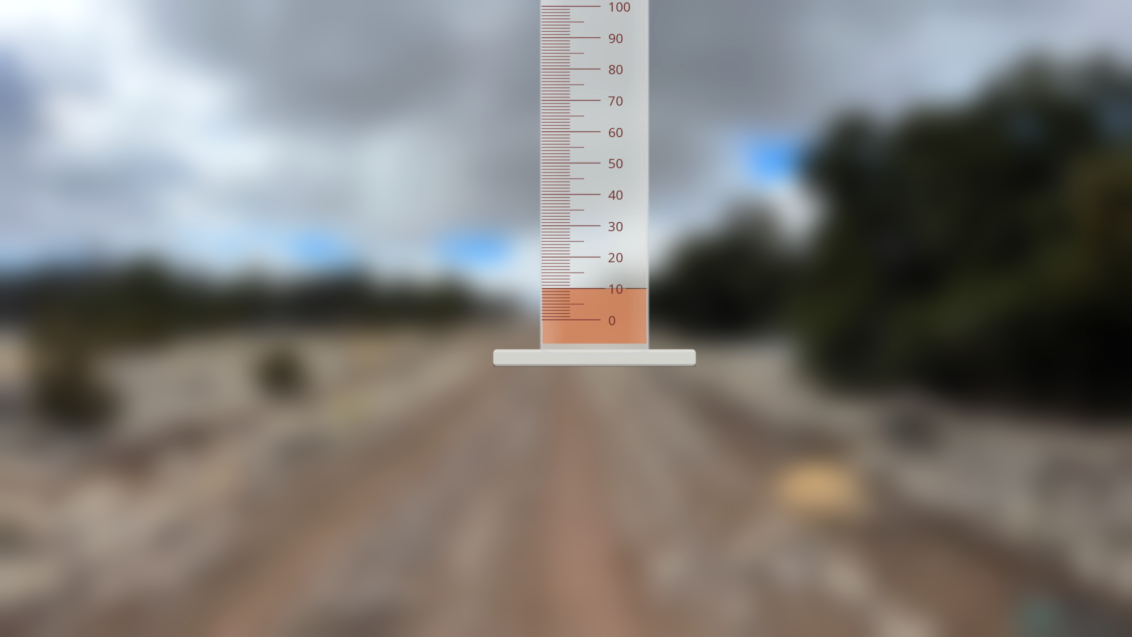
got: 10 mL
